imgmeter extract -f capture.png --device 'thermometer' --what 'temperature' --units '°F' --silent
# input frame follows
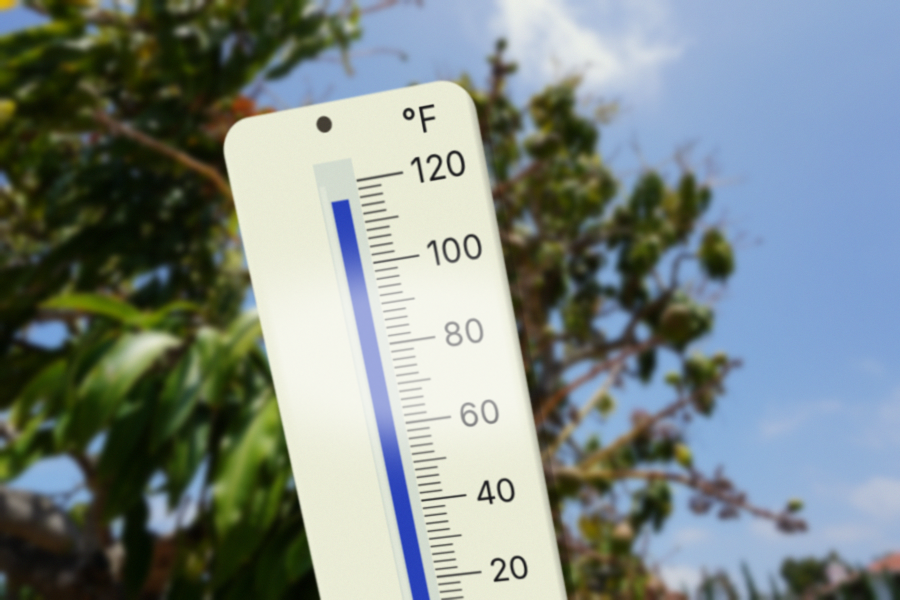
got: 116 °F
